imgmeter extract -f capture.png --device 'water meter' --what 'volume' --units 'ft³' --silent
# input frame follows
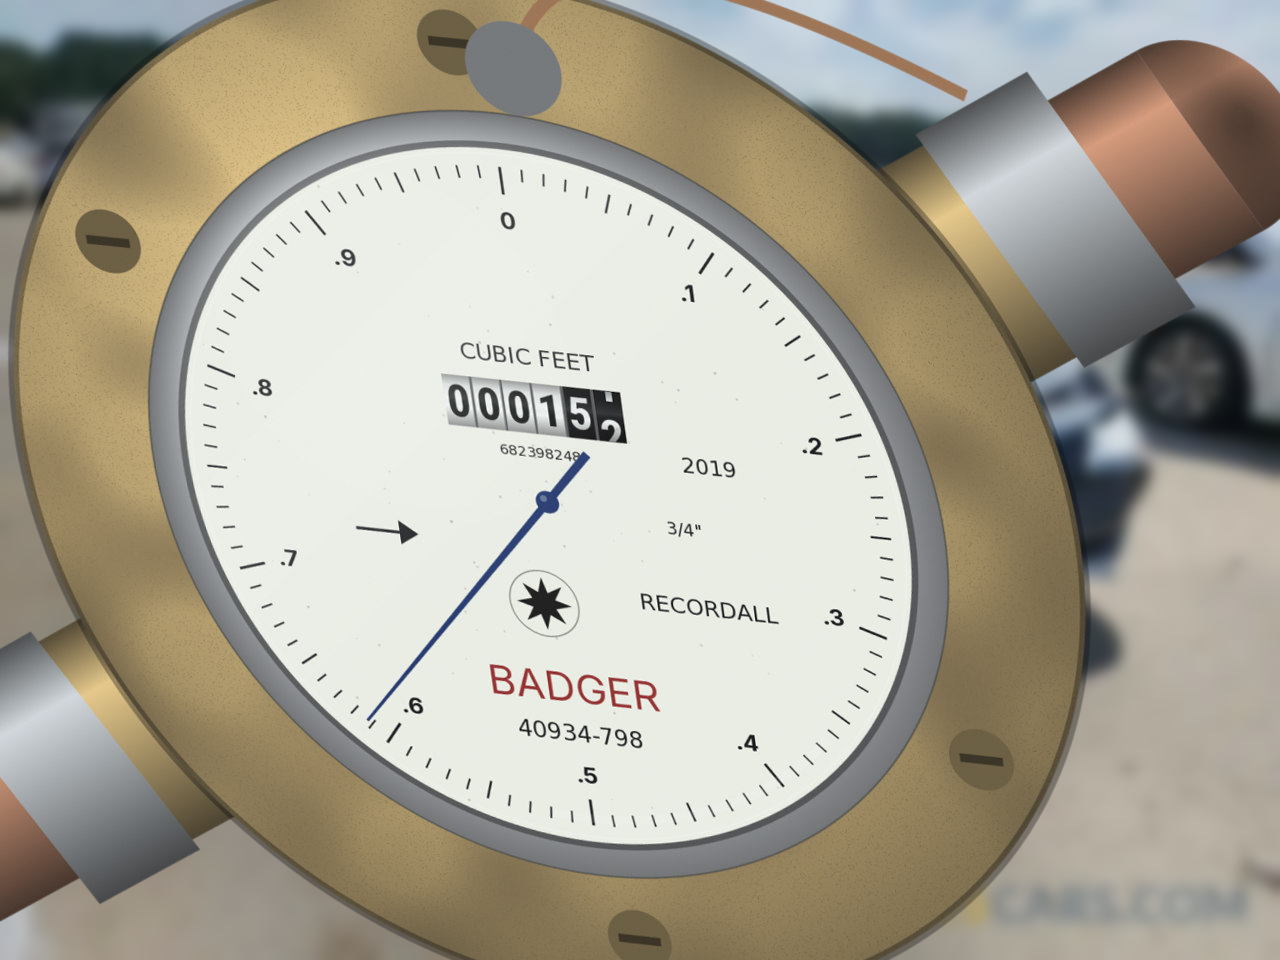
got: 151.61 ft³
